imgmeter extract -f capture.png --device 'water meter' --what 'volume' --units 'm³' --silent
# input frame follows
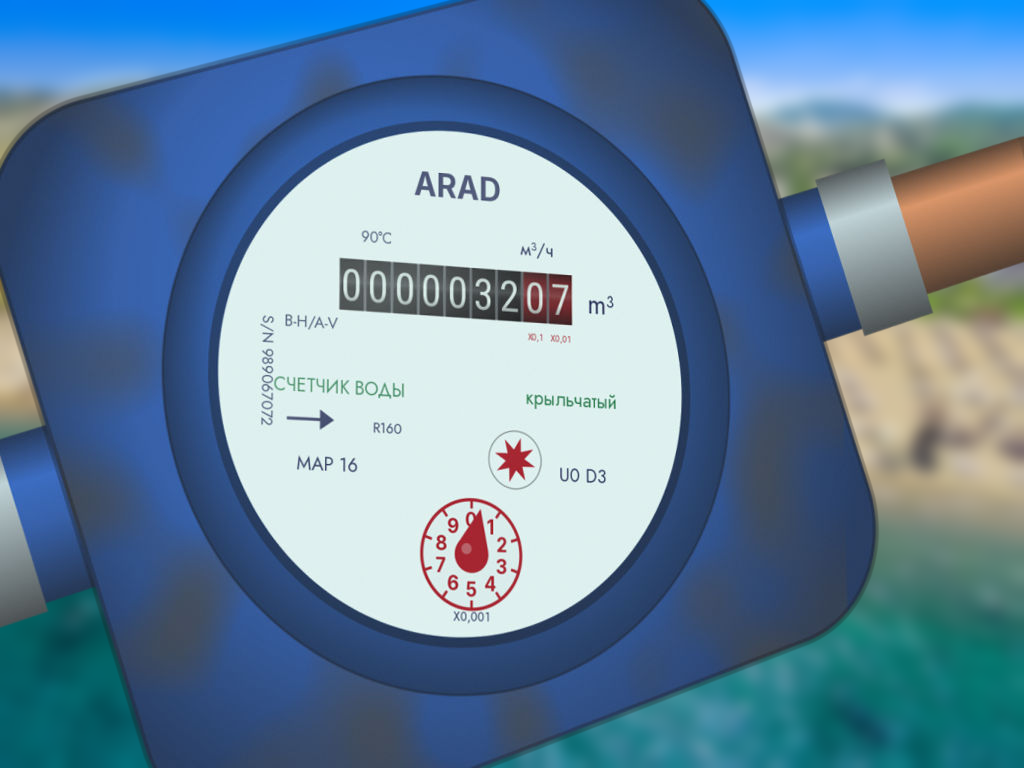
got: 32.070 m³
